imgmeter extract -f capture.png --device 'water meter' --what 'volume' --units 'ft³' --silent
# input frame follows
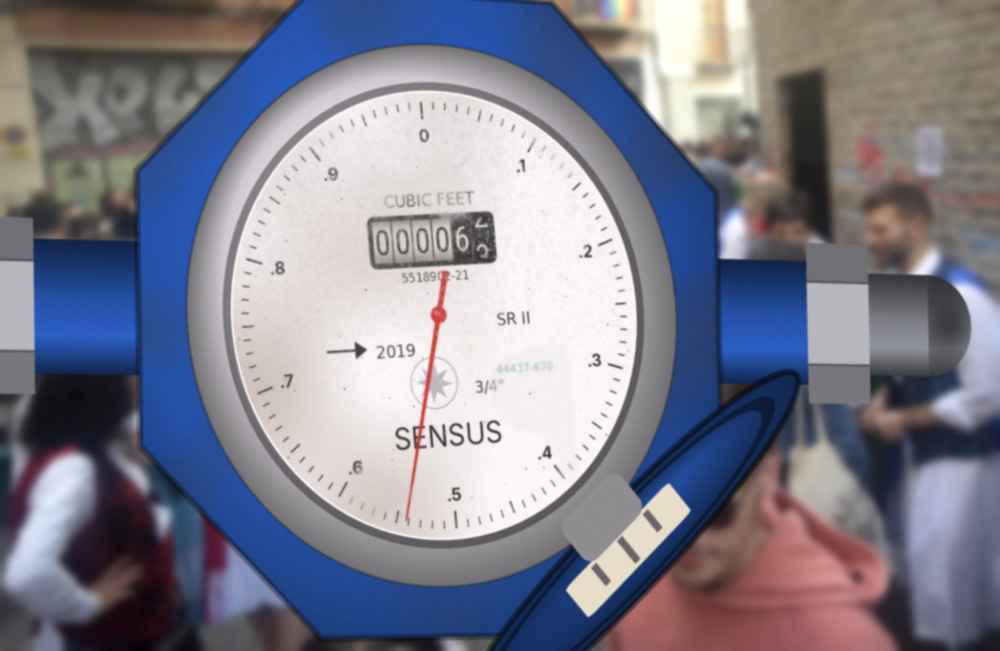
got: 62.54 ft³
